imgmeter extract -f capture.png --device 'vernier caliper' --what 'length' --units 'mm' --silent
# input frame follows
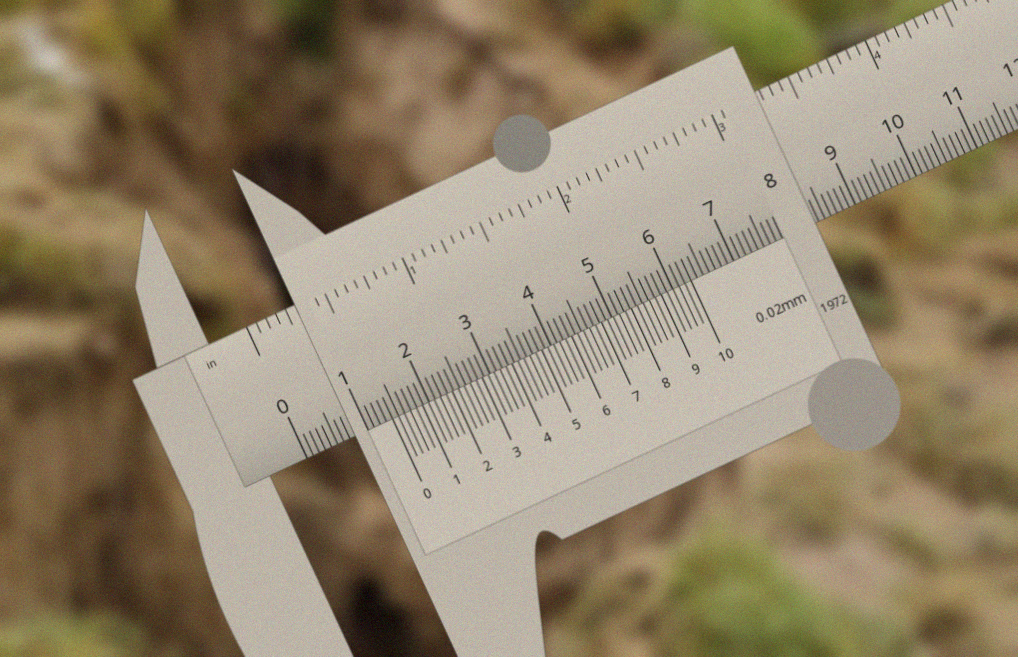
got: 14.0 mm
